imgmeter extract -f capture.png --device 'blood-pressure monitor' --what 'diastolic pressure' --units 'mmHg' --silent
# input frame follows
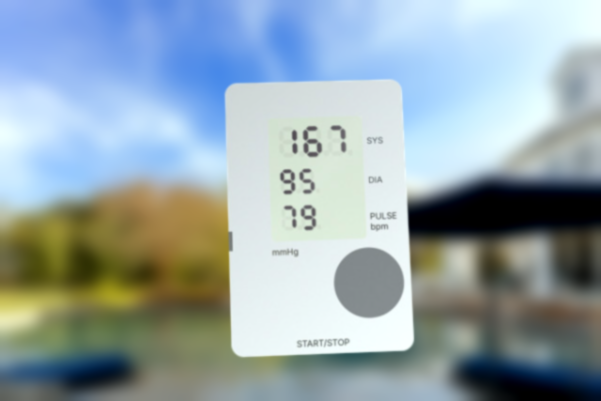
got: 95 mmHg
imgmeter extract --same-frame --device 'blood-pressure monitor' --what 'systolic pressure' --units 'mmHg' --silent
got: 167 mmHg
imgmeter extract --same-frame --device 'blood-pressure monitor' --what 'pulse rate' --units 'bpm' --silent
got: 79 bpm
